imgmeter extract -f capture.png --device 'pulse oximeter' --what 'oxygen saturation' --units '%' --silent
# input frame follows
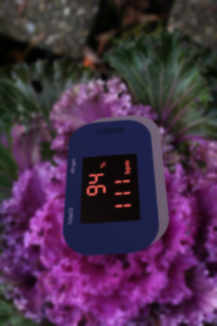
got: 94 %
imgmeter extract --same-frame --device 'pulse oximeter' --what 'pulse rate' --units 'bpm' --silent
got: 111 bpm
